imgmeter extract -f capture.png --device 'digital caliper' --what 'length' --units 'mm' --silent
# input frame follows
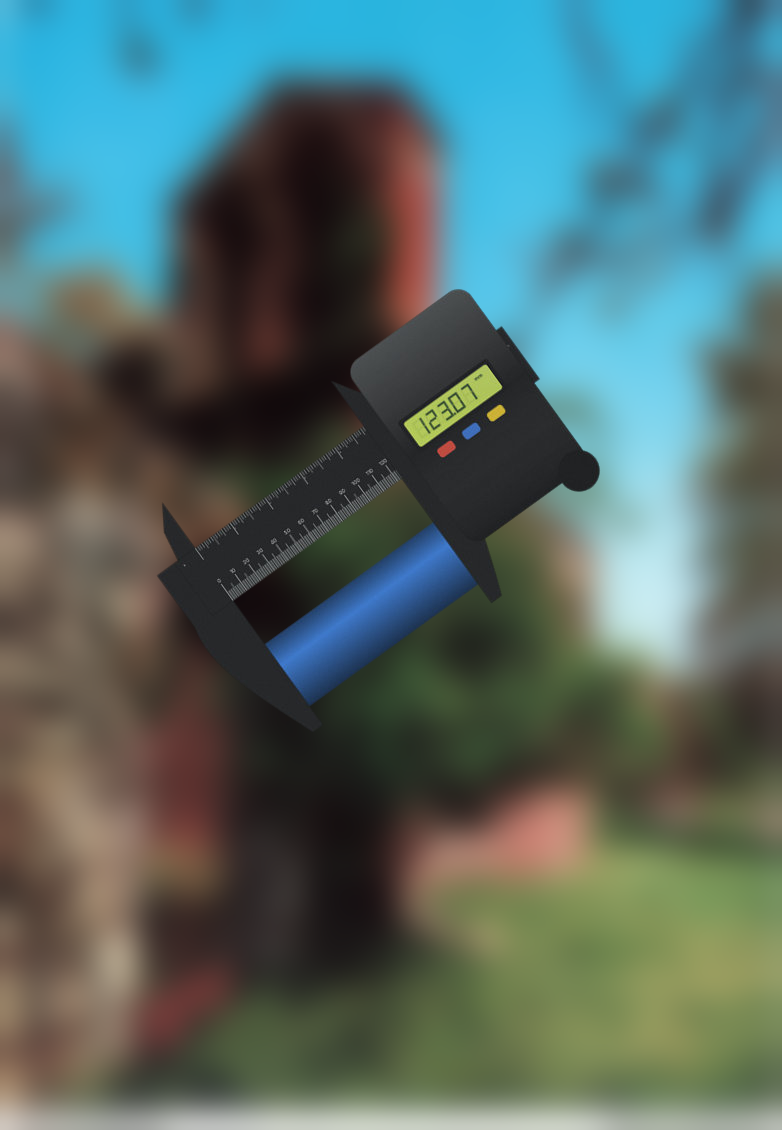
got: 123.07 mm
